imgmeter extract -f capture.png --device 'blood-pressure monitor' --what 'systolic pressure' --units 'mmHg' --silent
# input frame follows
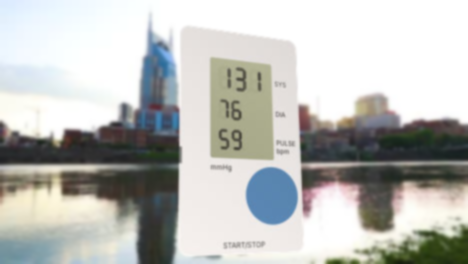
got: 131 mmHg
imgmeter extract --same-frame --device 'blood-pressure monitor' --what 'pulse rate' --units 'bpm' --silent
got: 59 bpm
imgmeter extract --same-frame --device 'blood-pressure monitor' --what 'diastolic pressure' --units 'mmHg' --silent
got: 76 mmHg
